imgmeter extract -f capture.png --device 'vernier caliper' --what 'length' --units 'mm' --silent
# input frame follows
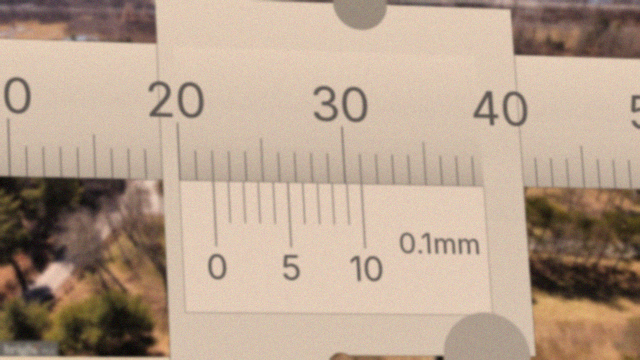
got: 22.0 mm
